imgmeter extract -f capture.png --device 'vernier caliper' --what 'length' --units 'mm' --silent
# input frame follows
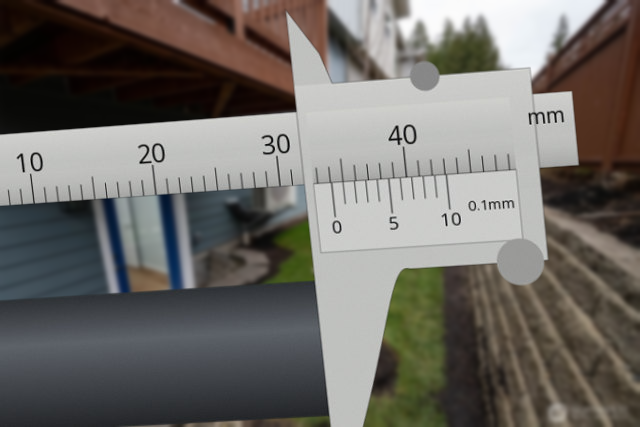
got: 34.1 mm
